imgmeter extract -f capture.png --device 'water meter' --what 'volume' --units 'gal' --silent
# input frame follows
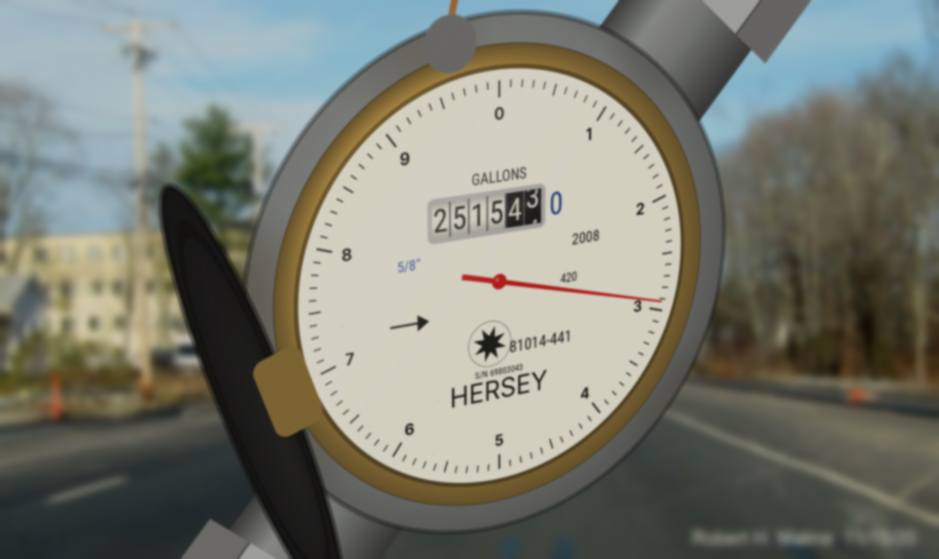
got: 2515432.9 gal
